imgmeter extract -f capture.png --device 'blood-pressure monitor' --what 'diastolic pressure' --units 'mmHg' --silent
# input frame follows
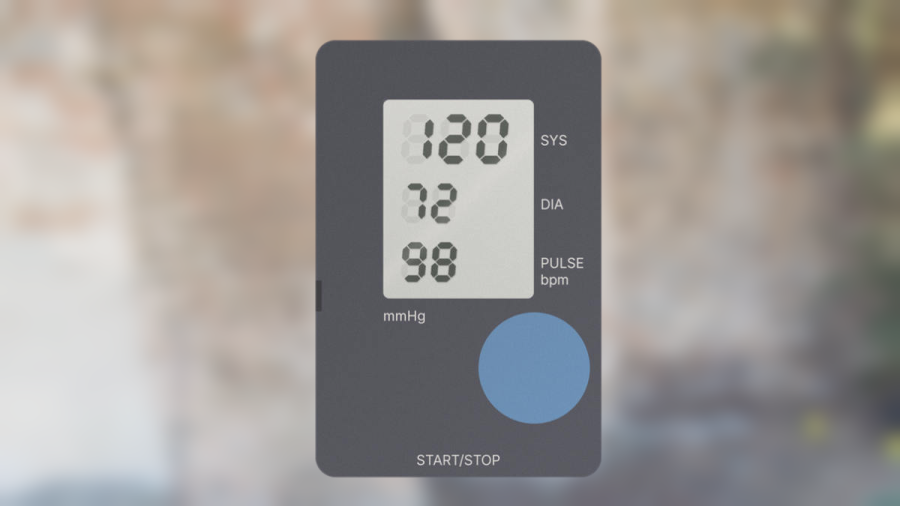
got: 72 mmHg
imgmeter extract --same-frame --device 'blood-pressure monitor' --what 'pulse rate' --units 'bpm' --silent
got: 98 bpm
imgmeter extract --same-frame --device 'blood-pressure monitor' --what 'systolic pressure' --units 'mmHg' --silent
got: 120 mmHg
